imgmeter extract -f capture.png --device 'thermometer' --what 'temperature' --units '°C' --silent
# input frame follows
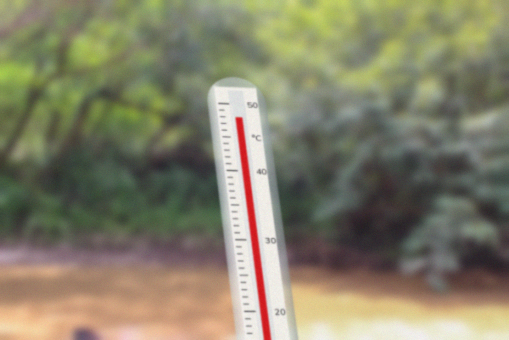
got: 48 °C
